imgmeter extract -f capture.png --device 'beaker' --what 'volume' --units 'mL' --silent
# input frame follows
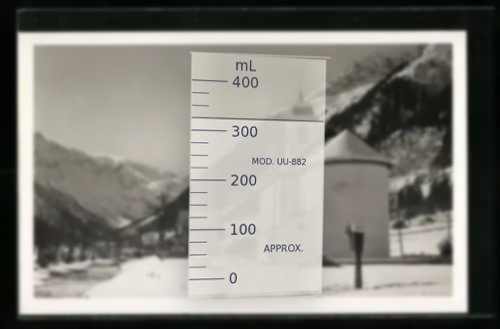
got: 325 mL
